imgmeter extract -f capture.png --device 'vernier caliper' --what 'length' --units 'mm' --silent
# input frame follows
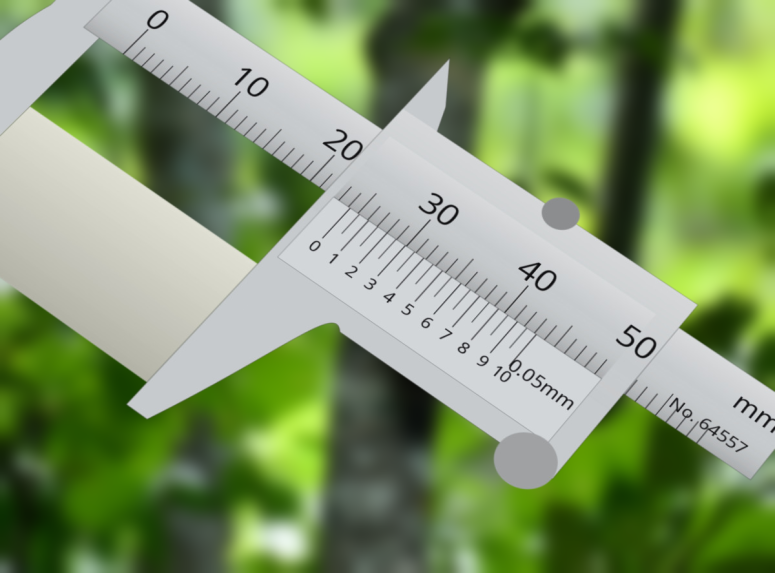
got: 24.2 mm
